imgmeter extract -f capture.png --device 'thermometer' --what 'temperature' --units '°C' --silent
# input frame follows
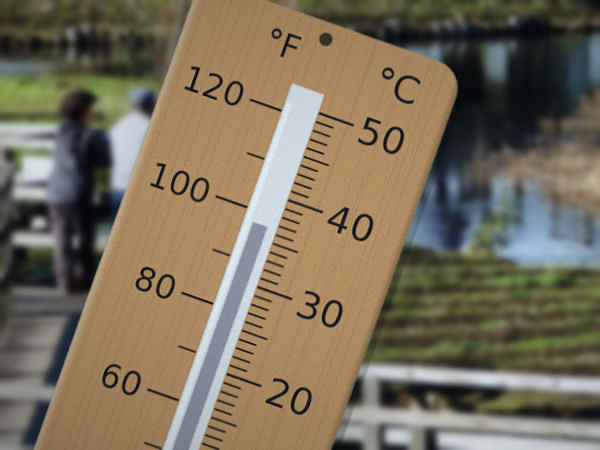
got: 36.5 °C
